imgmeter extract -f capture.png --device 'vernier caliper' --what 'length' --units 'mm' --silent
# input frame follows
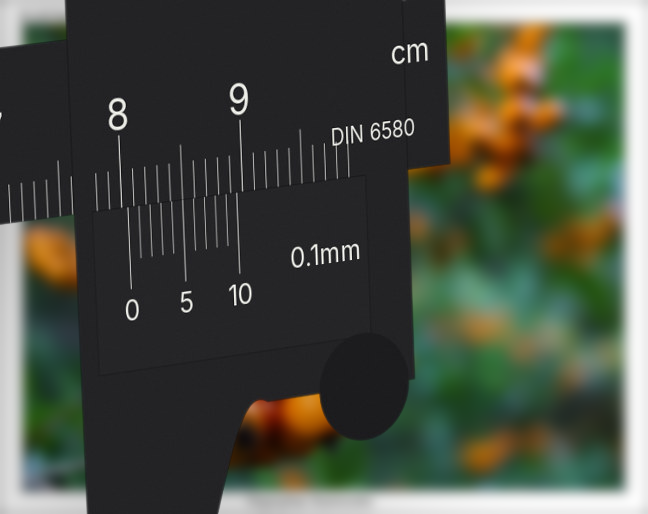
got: 80.5 mm
